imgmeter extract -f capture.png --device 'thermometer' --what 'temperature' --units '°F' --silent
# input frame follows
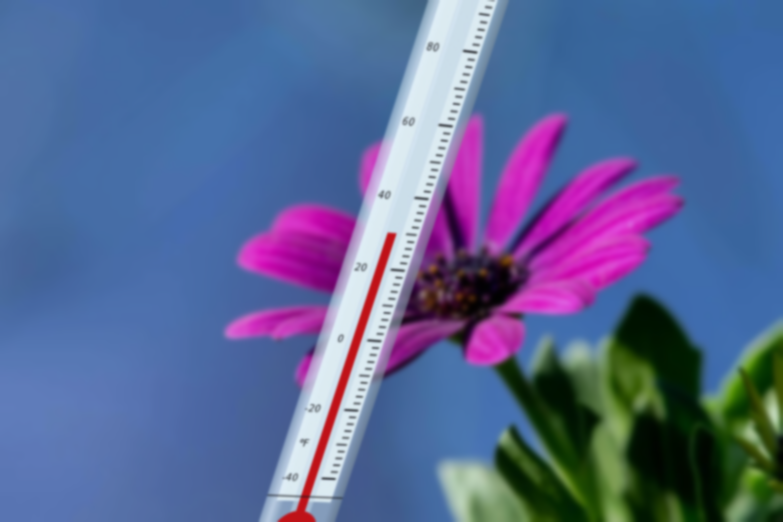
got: 30 °F
